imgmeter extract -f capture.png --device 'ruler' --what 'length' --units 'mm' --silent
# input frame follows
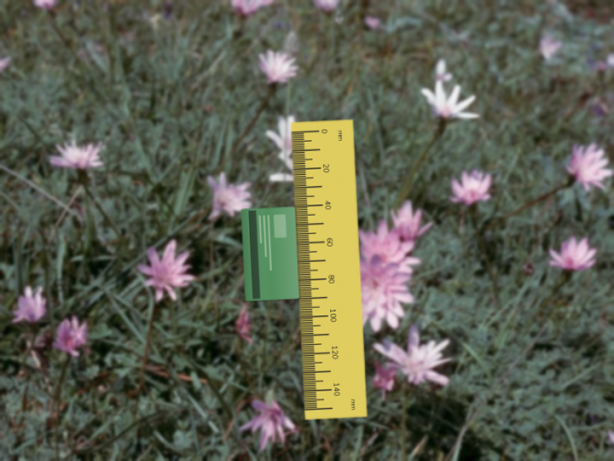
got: 50 mm
